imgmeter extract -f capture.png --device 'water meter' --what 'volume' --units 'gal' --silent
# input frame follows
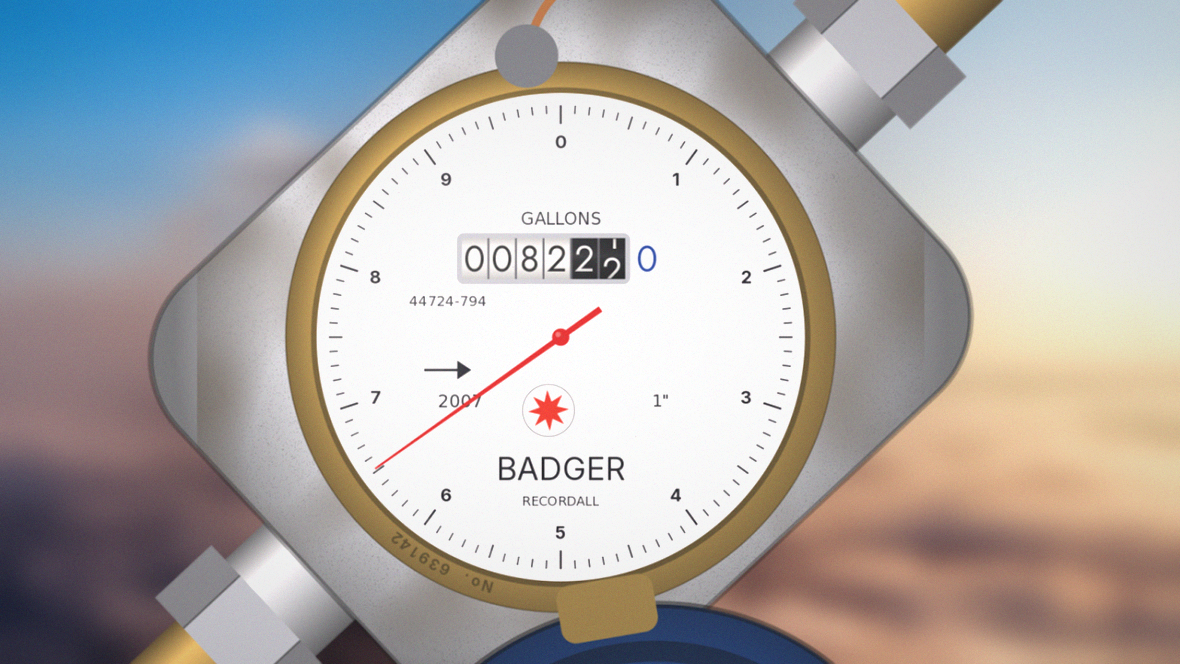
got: 82216.5 gal
